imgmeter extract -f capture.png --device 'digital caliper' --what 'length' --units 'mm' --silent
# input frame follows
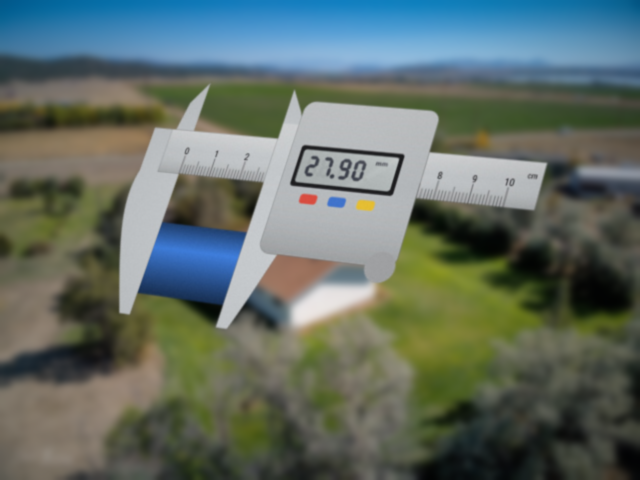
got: 27.90 mm
